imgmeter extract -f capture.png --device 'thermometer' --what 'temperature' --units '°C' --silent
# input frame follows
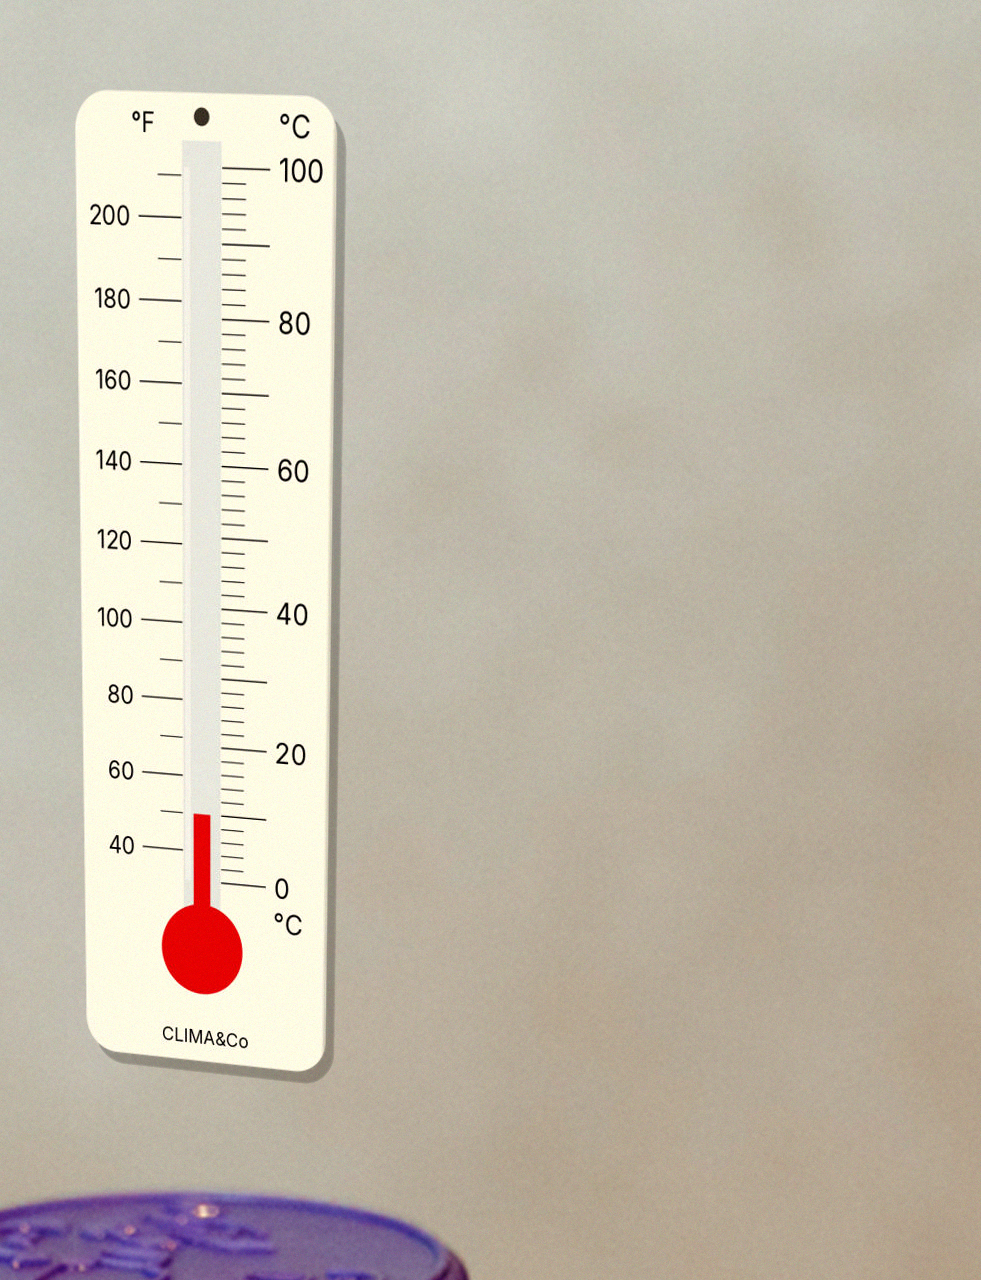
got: 10 °C
